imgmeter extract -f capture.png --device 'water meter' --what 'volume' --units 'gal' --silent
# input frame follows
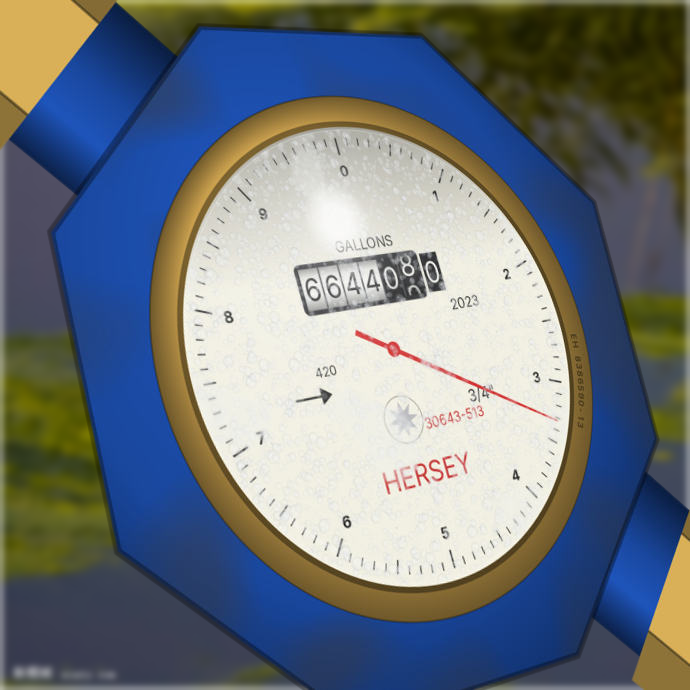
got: 6644083.3 gal
